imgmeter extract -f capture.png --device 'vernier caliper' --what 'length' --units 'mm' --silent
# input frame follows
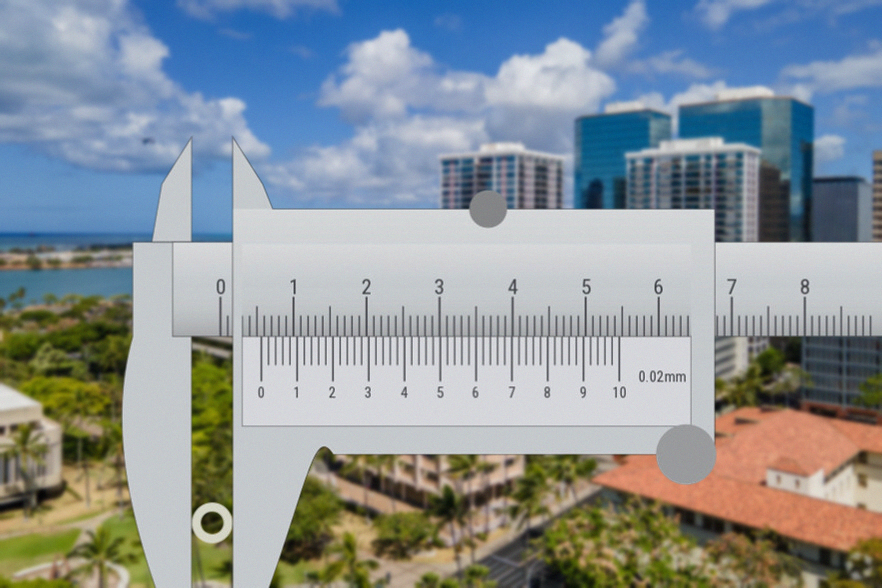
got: 5.6 mm
